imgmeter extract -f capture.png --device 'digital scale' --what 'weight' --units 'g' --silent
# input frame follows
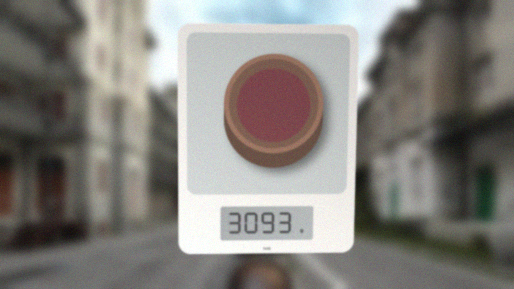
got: 3093 g
